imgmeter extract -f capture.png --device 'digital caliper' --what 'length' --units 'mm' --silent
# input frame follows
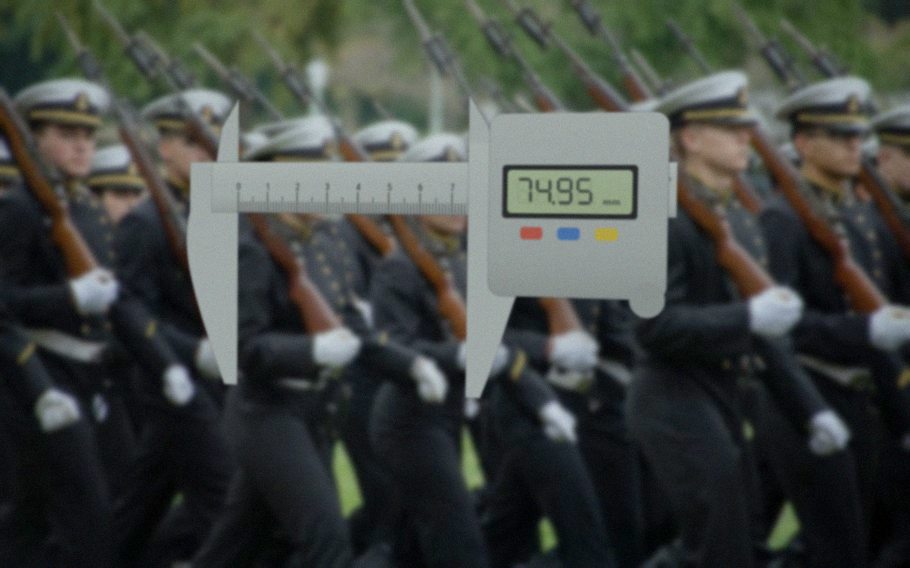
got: 74.95 mm
